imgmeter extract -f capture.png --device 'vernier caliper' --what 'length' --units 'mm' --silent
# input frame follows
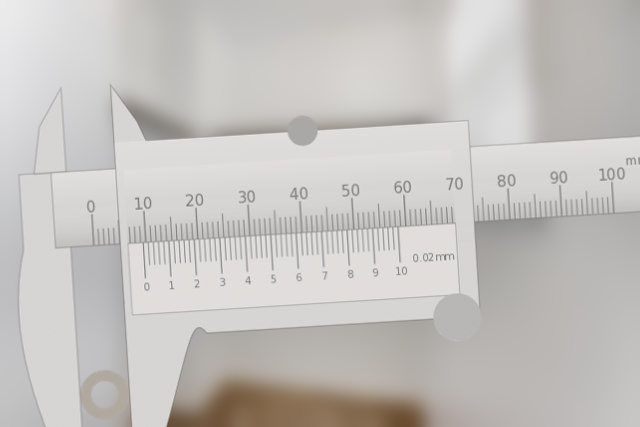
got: 9.5 mm
